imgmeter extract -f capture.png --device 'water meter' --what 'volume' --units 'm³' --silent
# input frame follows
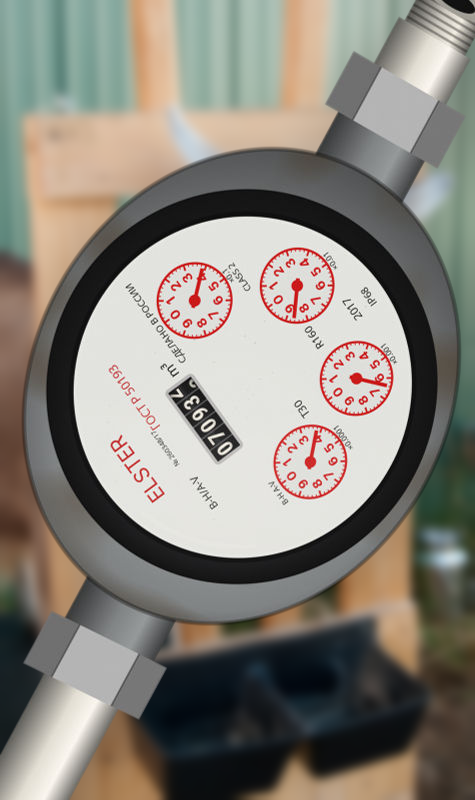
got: 70932.3863 m³
